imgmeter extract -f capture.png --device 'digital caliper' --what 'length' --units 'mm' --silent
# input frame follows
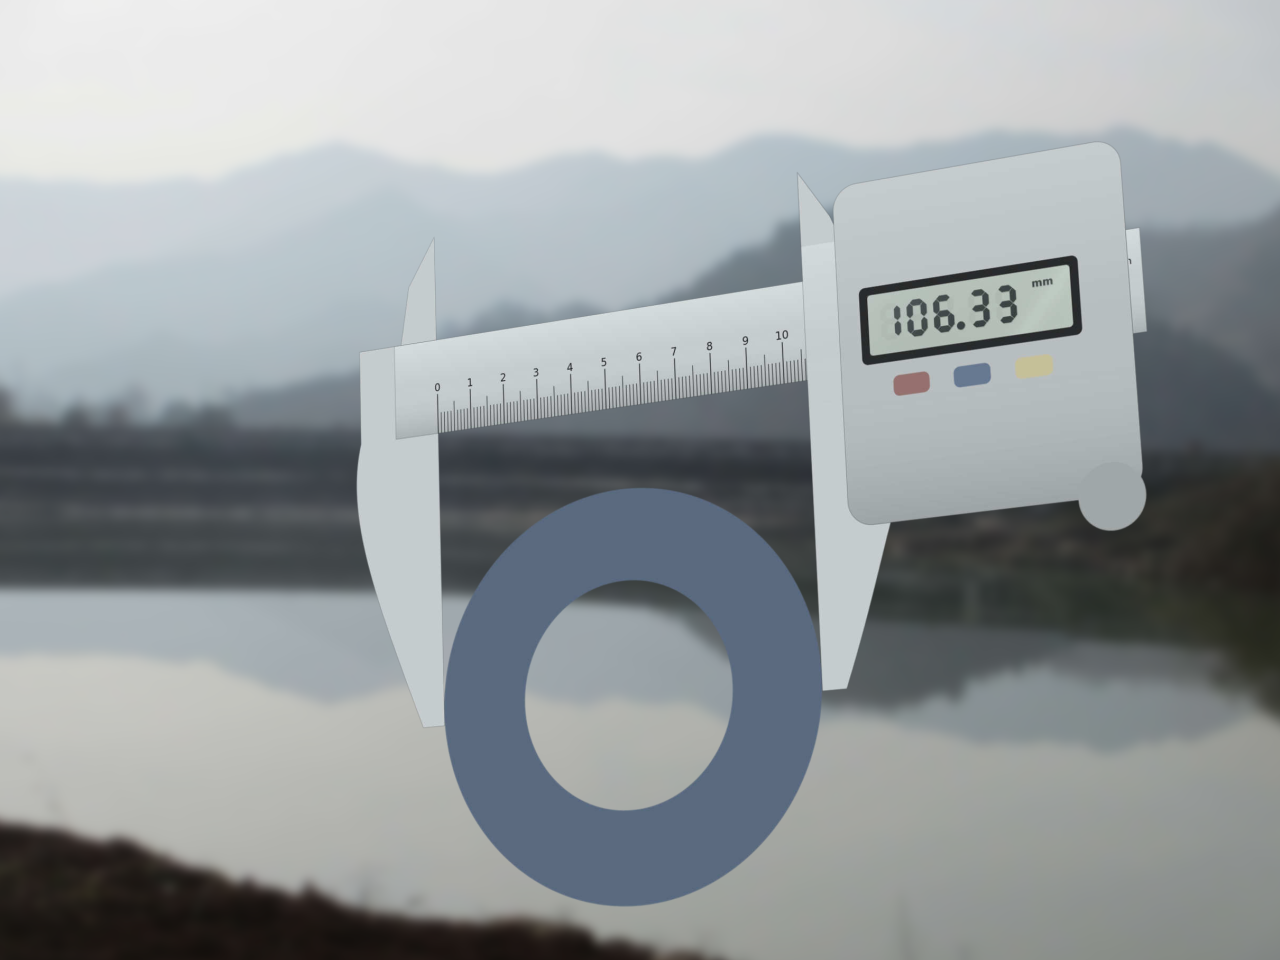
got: 106.33 mm
